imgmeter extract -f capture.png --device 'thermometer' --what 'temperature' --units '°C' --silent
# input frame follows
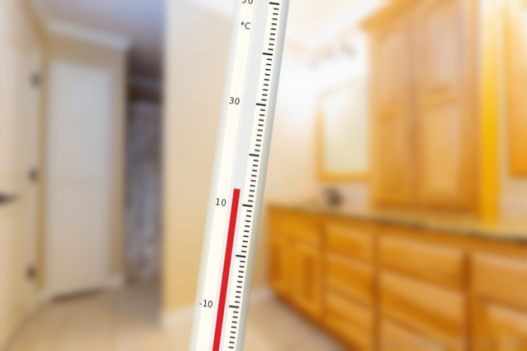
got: 13 °C
